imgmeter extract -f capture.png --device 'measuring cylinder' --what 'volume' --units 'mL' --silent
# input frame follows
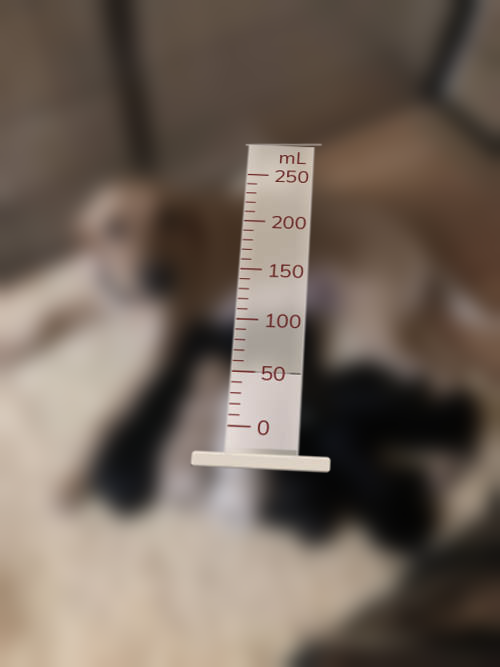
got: 50 mL
